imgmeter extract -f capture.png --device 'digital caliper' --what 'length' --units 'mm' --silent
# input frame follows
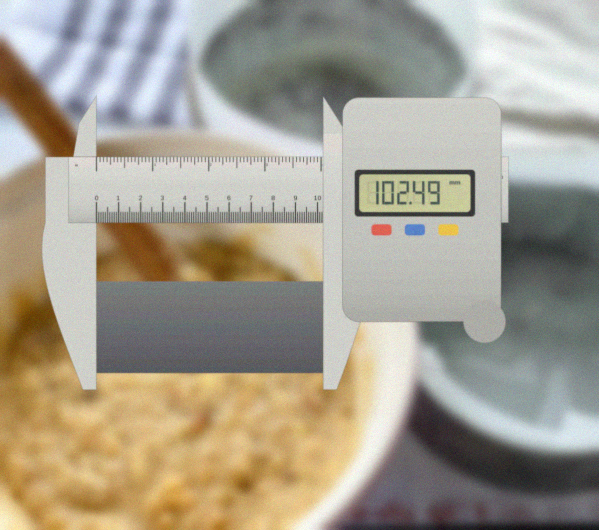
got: 102.49 mm
